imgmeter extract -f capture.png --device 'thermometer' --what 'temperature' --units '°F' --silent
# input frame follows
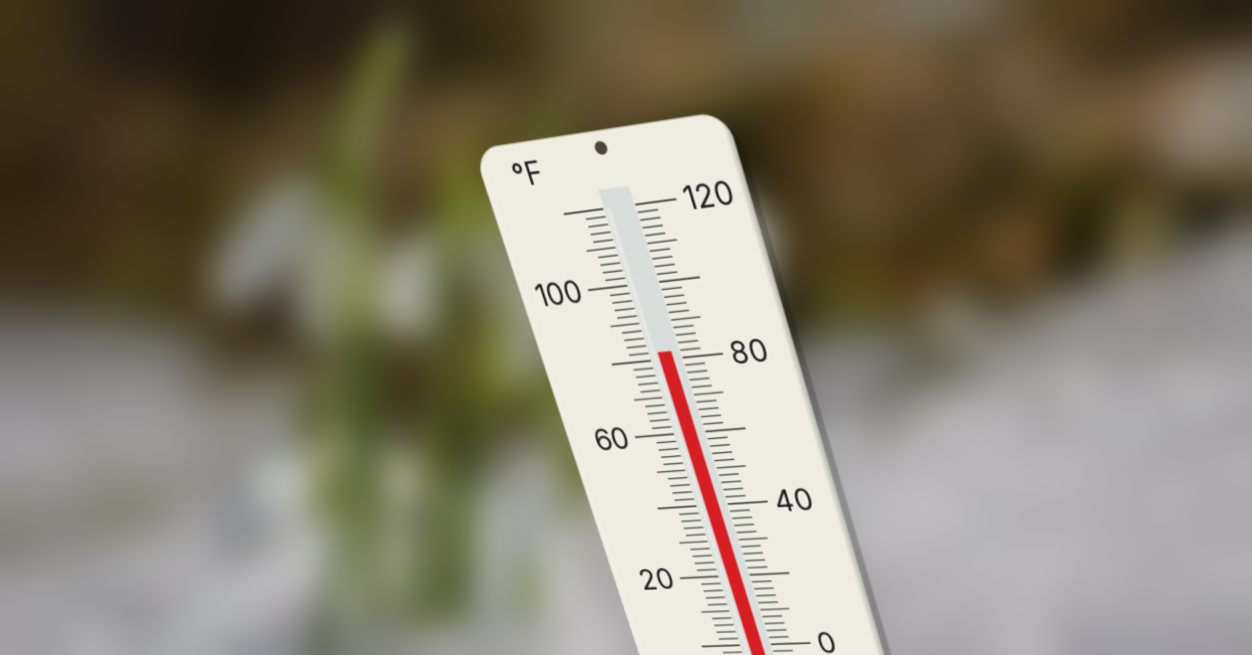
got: 82 °F
